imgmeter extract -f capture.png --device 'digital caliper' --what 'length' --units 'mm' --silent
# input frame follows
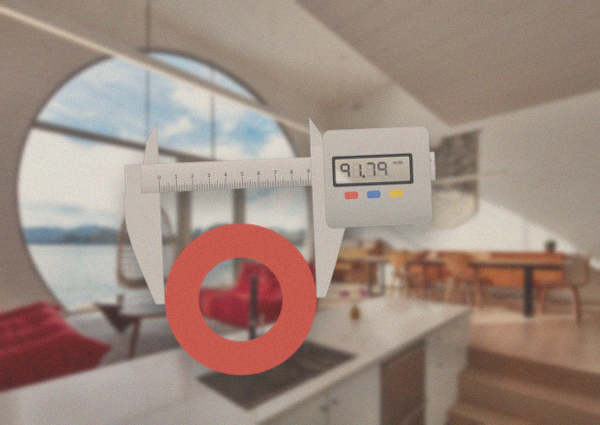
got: 91.79 mm
